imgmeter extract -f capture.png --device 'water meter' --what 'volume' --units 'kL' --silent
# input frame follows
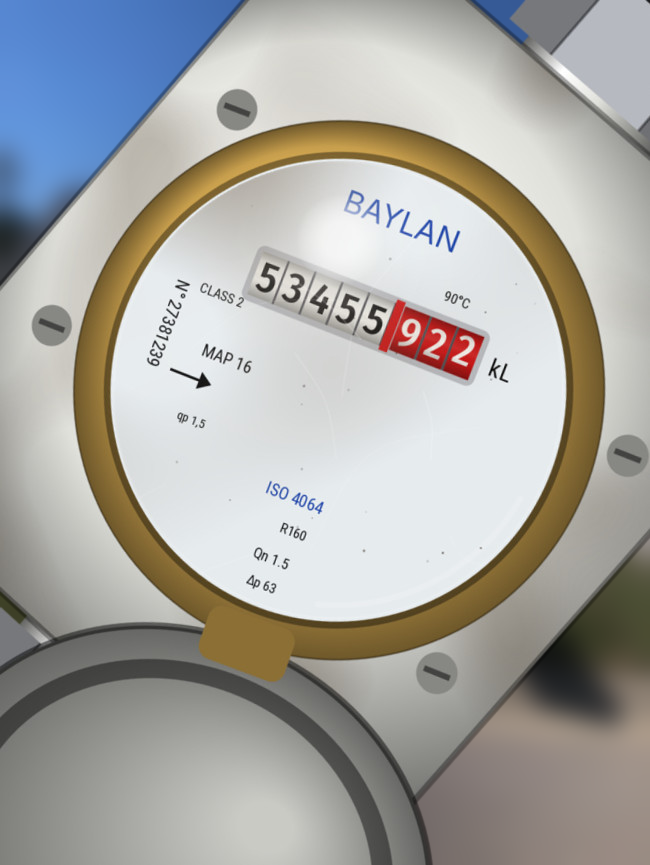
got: 53455.922 kL
